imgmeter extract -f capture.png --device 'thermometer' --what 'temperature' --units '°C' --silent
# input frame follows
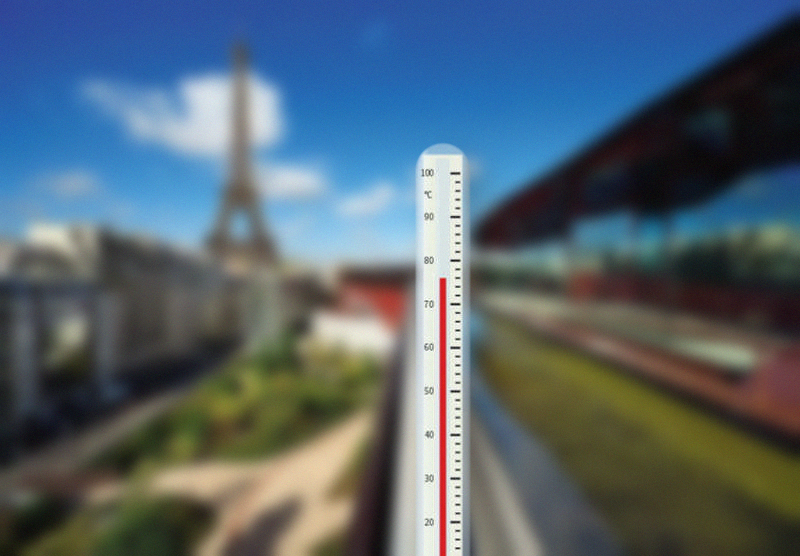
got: 76 °C
